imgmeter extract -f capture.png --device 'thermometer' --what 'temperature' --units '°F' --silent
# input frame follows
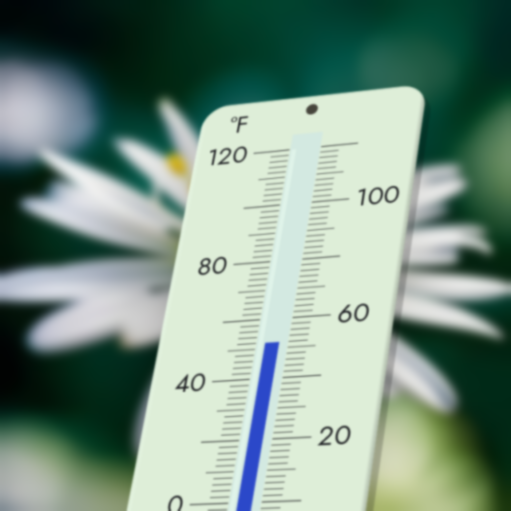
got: 52 °F
